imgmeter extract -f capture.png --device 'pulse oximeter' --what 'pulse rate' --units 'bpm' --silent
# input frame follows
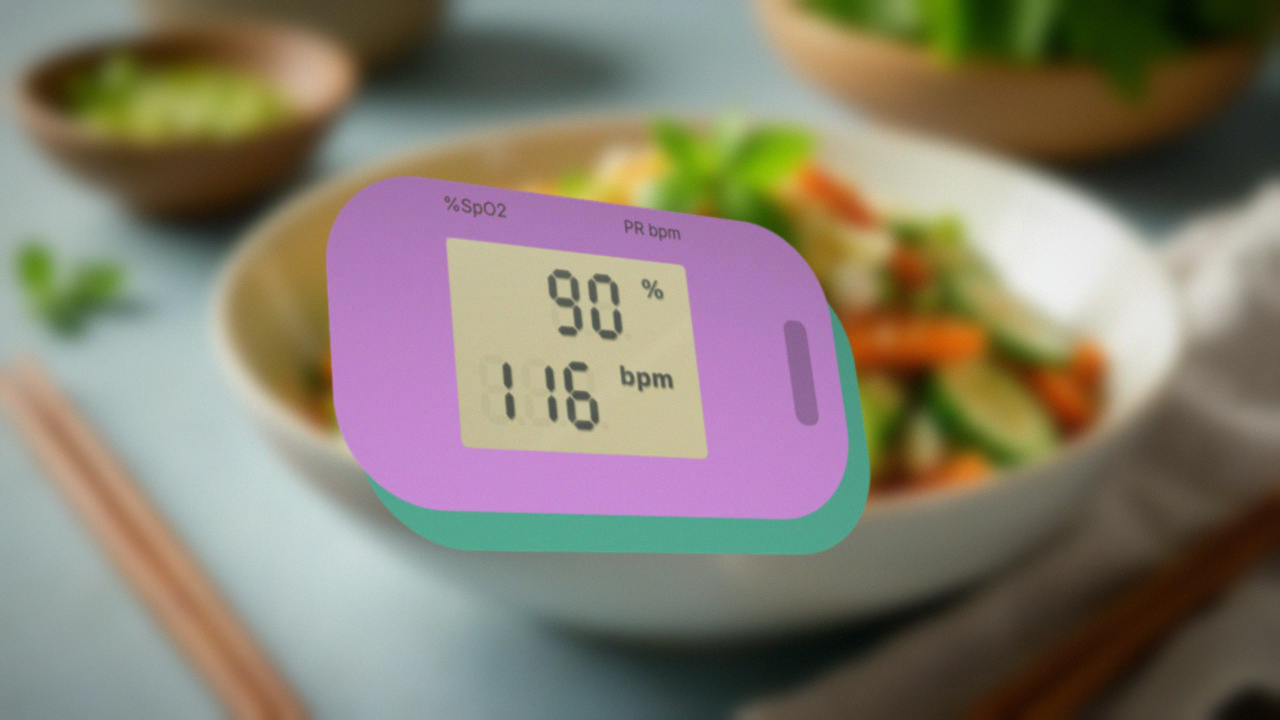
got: 116 bpm
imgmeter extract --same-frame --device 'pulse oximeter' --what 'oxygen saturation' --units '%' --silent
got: 90 %
